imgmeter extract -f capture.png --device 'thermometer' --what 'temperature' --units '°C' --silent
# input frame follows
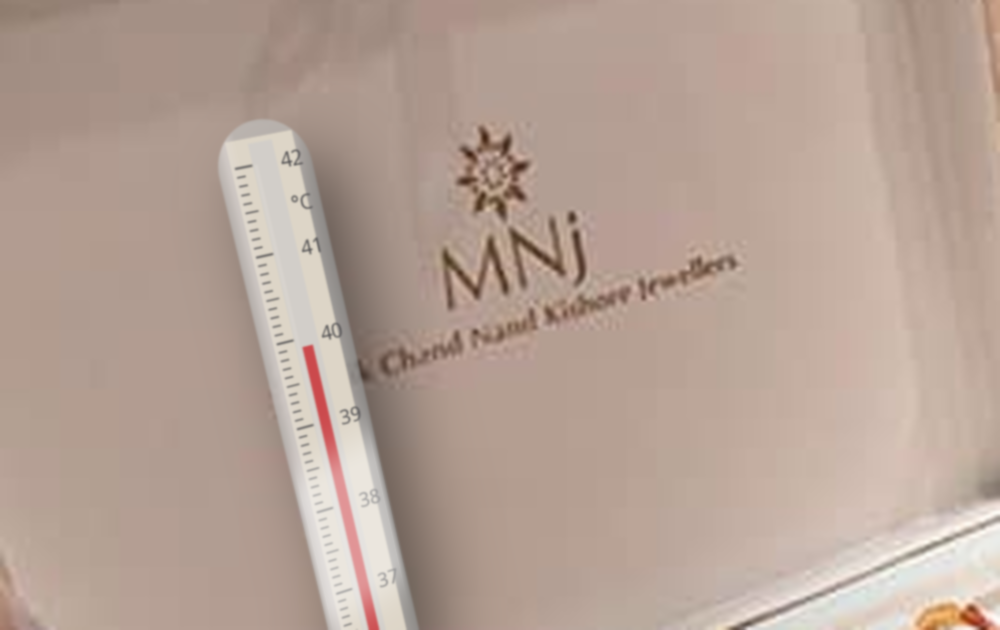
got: 39.9 °C
